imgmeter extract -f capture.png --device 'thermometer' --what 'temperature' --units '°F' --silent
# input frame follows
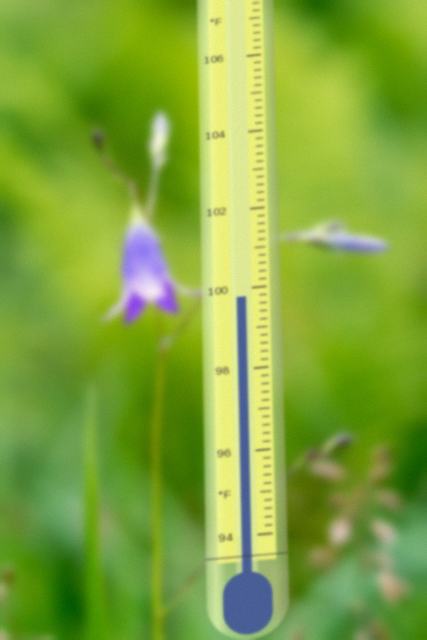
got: 99.8 °F
